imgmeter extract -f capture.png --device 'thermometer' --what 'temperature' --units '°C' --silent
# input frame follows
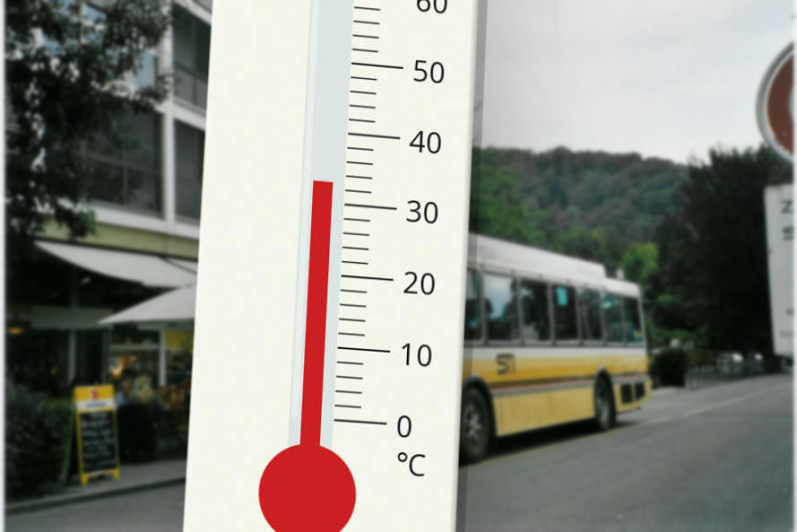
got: 33 °C
